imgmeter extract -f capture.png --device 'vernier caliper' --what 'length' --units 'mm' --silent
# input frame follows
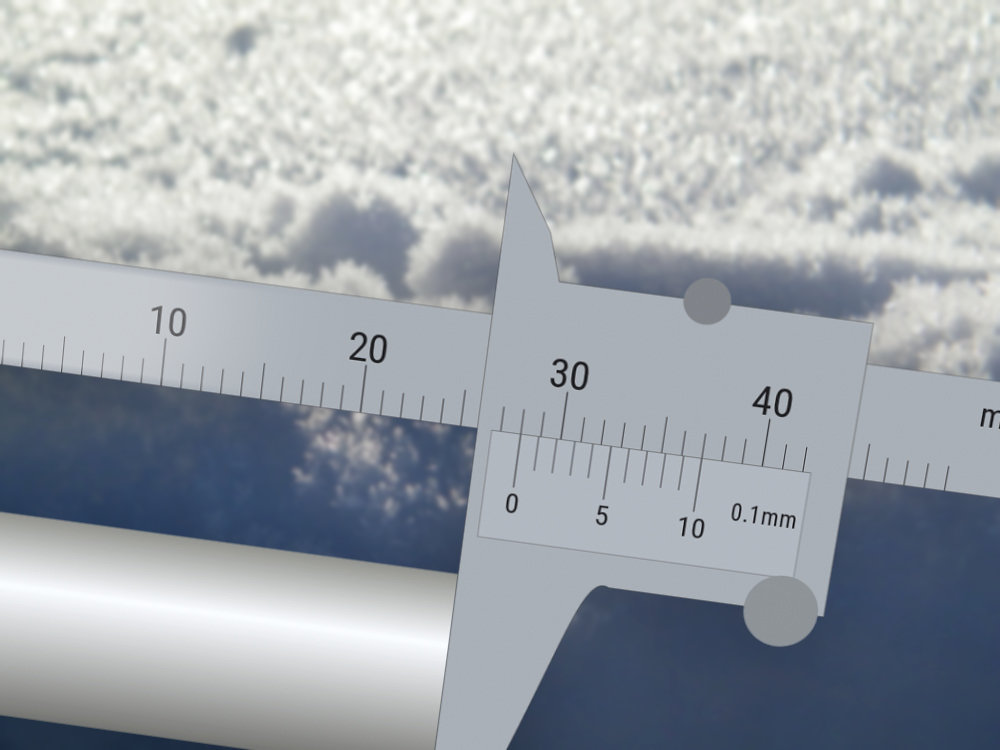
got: 28.0 mm
